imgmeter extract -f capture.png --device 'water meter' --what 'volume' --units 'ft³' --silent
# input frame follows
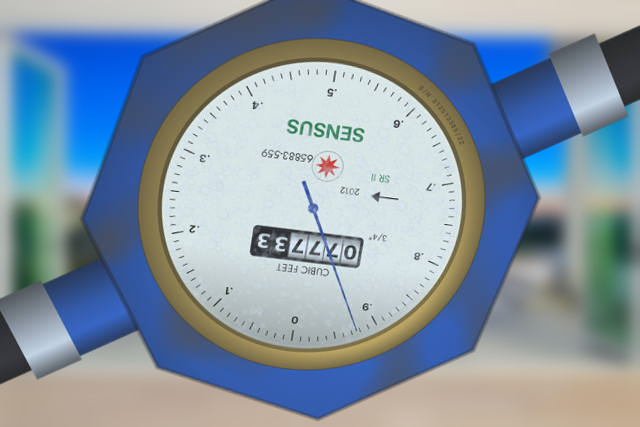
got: 77732.92 ft³
